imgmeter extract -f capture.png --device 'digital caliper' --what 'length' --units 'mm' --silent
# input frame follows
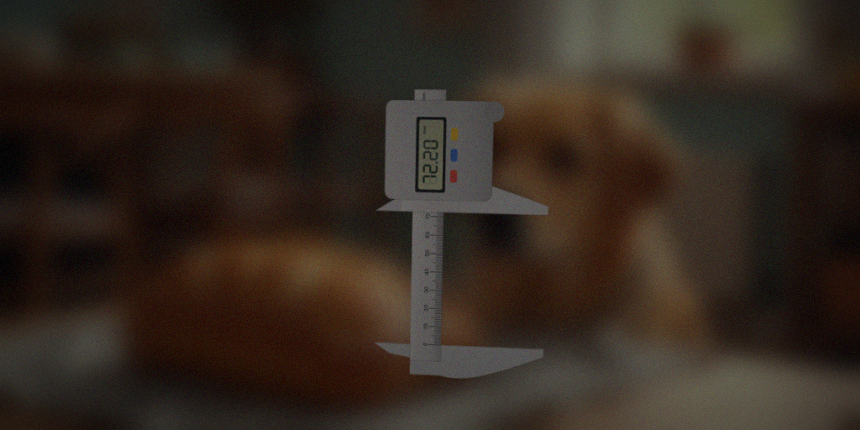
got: 72.20 mm
